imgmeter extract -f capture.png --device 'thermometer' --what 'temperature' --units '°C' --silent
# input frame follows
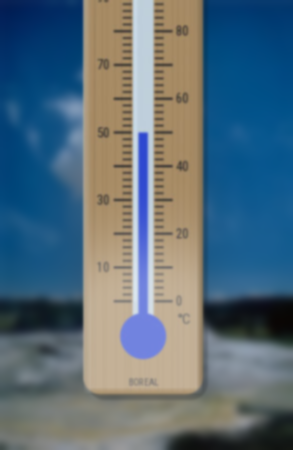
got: 50 °C
